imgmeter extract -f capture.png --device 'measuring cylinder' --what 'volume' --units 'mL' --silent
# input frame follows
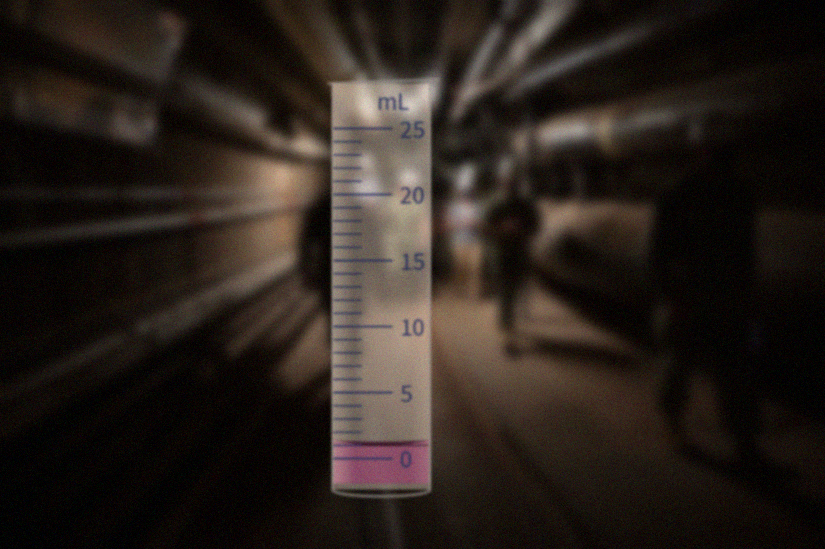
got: 1 mL
